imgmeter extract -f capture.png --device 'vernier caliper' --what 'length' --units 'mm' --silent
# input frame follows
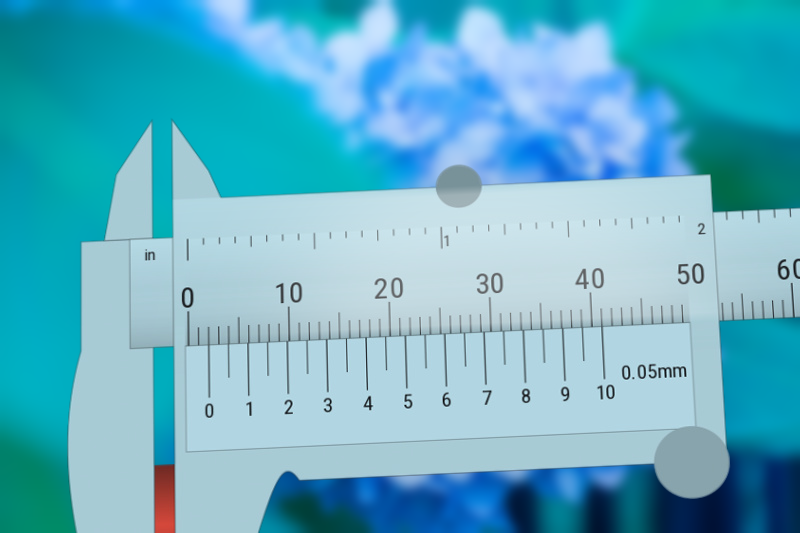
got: 2.0 mm
